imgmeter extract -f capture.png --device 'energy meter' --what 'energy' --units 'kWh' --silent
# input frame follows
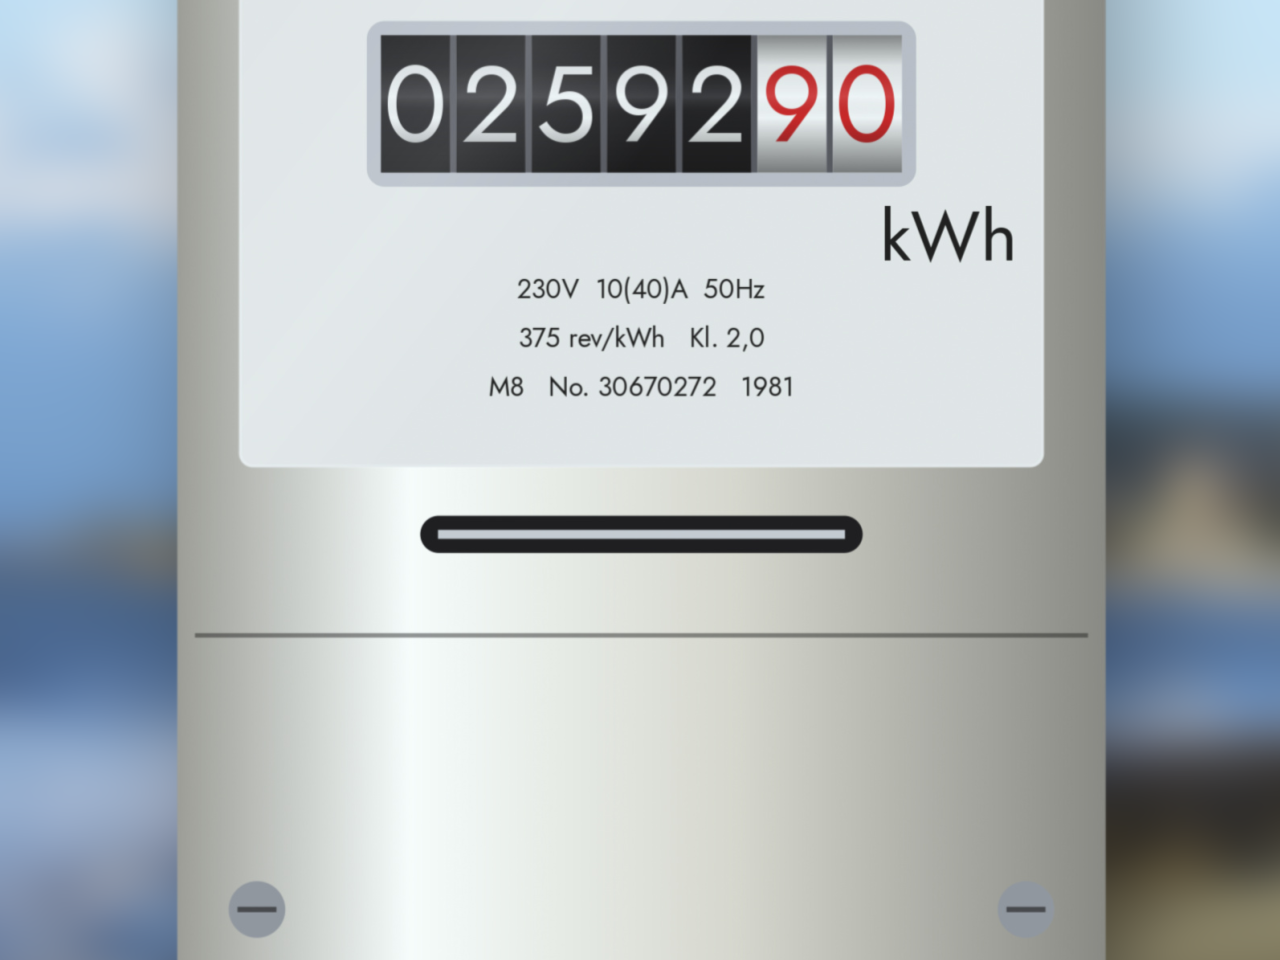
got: 2592.90 kWh
